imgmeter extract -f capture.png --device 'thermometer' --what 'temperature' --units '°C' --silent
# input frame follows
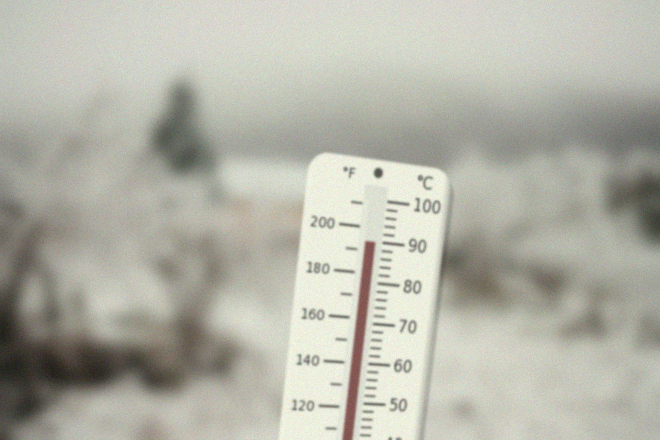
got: 90 °C
